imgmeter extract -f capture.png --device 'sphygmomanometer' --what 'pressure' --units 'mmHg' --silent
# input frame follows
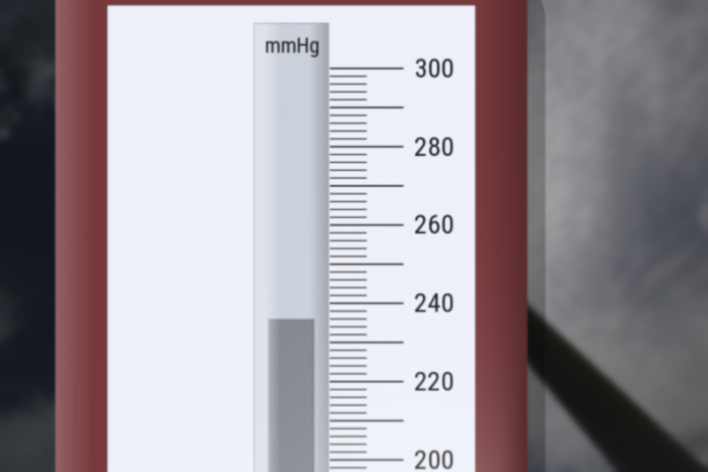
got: 236 mmHg
